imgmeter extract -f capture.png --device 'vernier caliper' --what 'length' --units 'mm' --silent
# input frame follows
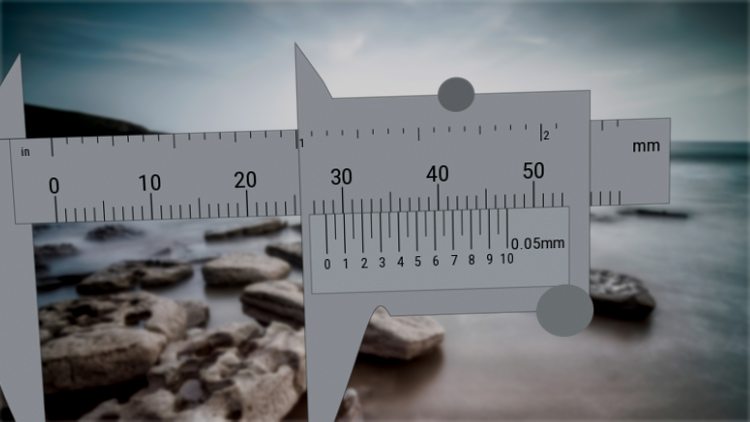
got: 28.2 mm
